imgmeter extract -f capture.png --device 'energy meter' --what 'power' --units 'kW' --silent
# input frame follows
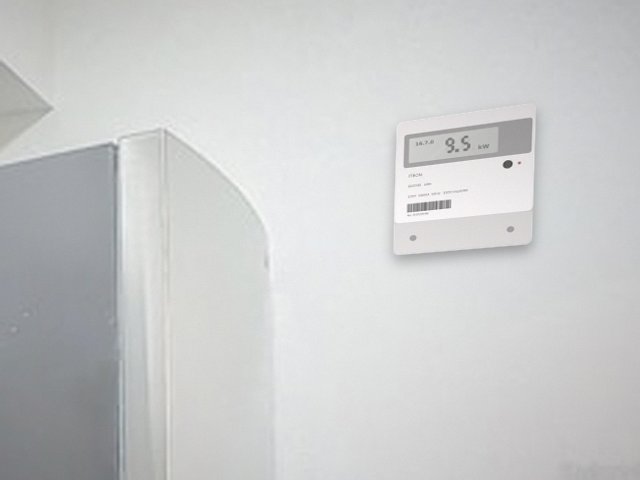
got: 9.5 kW
